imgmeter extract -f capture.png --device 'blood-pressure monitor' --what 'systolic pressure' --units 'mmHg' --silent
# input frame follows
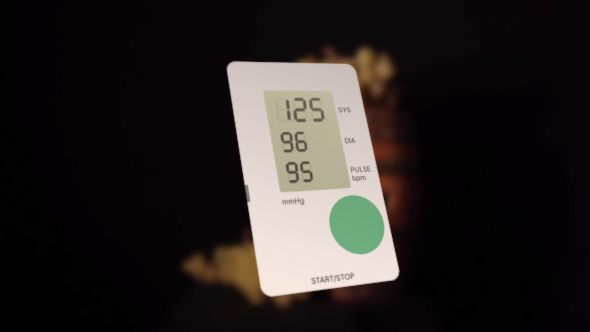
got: 125 mmHg
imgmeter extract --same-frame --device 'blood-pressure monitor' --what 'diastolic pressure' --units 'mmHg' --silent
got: 96 mmHg
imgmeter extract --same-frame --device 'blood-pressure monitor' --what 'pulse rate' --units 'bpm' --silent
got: 95 bpm
